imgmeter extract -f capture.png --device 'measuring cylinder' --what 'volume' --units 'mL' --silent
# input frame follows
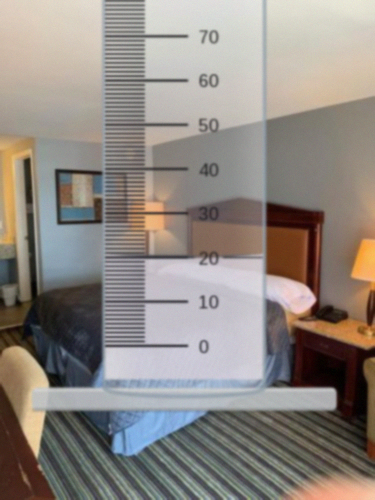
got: 20 mL
